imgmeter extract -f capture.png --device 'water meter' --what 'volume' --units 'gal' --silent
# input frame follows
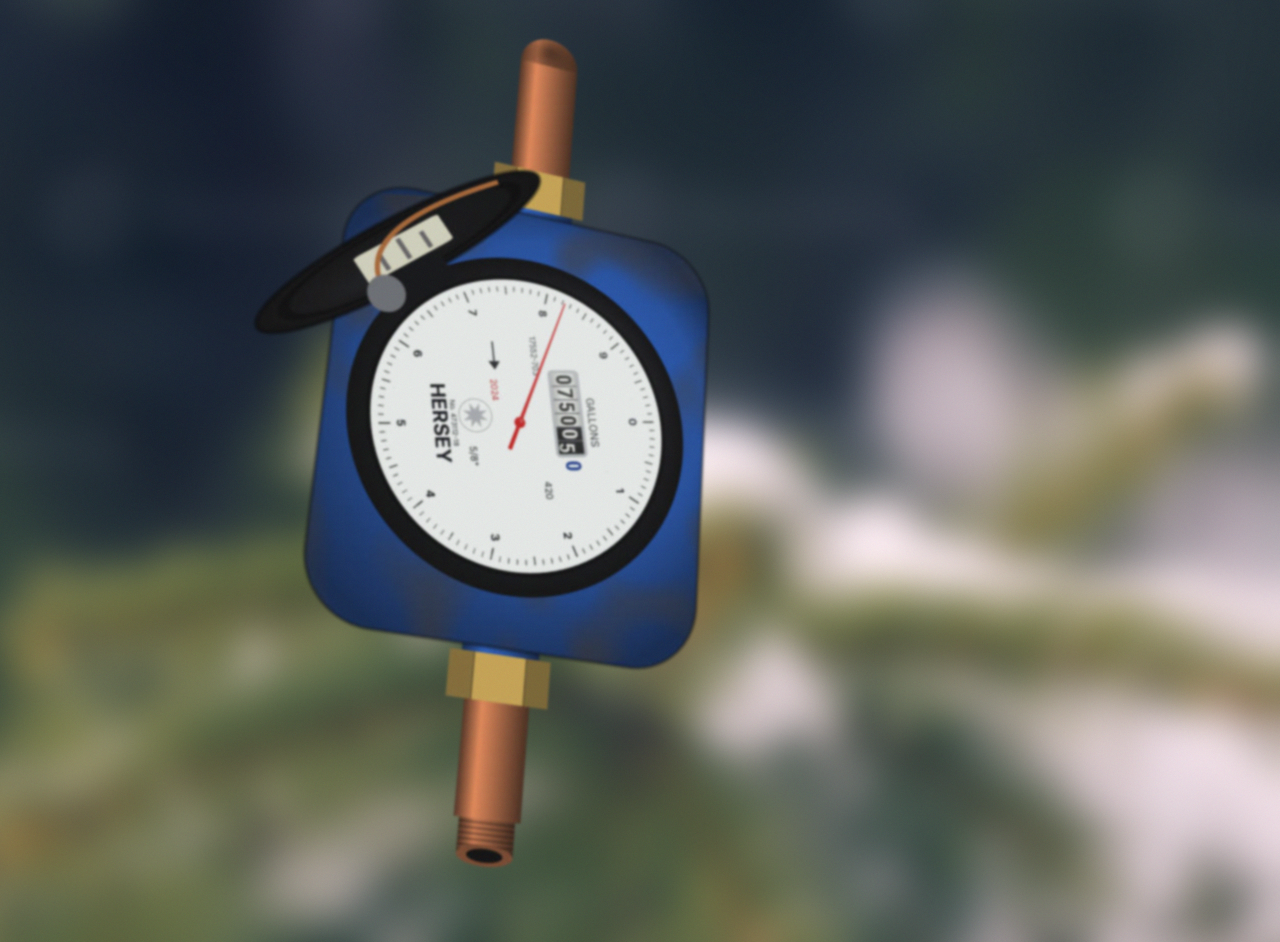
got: 750048.2 gal
